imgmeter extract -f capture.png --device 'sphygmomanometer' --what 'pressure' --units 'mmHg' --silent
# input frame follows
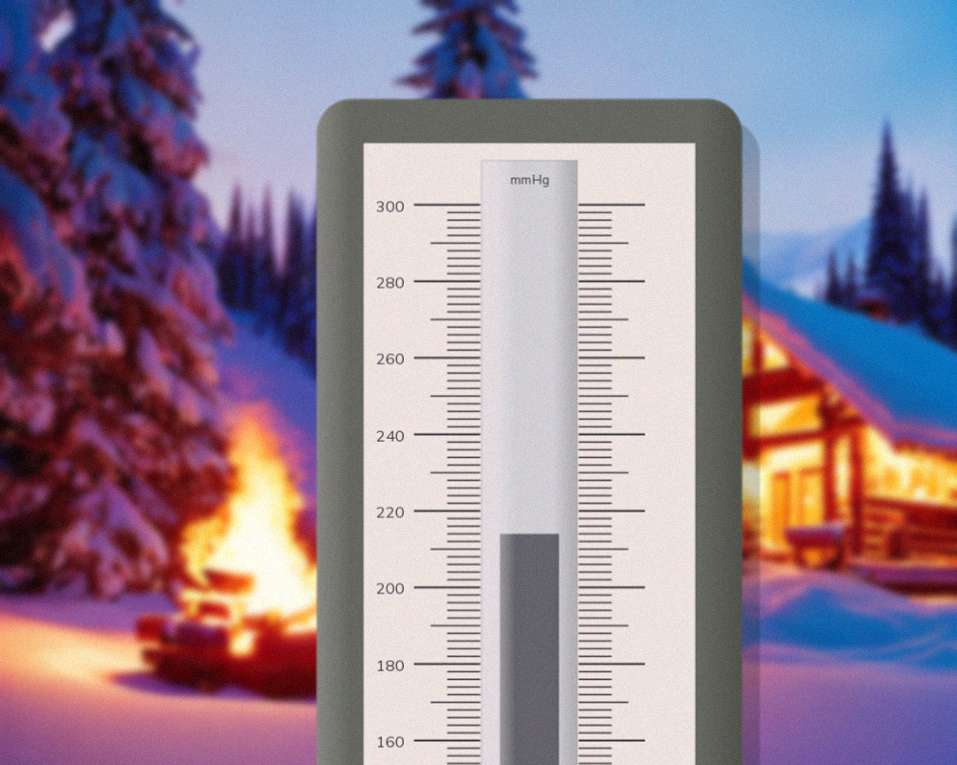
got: 214 mmHg
